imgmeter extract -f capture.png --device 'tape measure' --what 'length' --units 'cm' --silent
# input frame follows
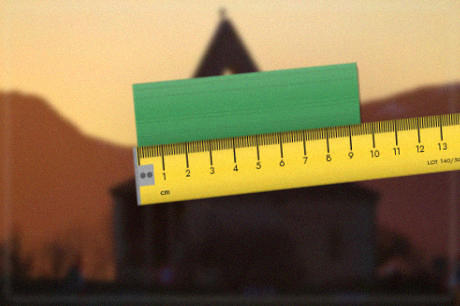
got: 9.5 cm
